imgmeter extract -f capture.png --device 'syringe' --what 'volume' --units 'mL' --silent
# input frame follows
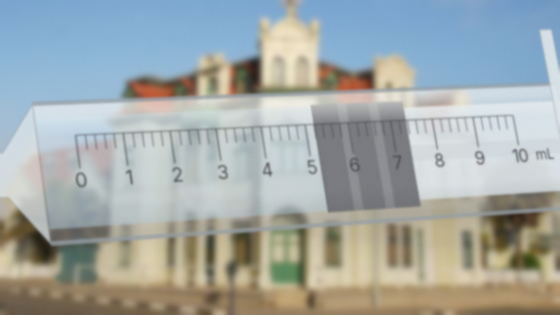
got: 5.2 mL
